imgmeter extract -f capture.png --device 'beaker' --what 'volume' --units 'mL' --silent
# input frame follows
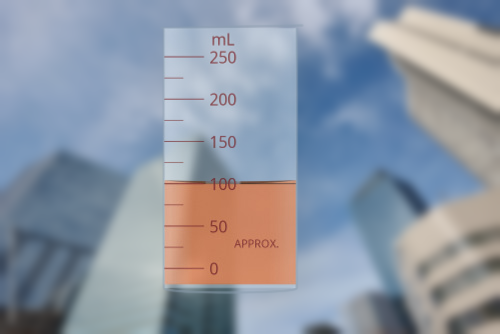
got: 100 mL
